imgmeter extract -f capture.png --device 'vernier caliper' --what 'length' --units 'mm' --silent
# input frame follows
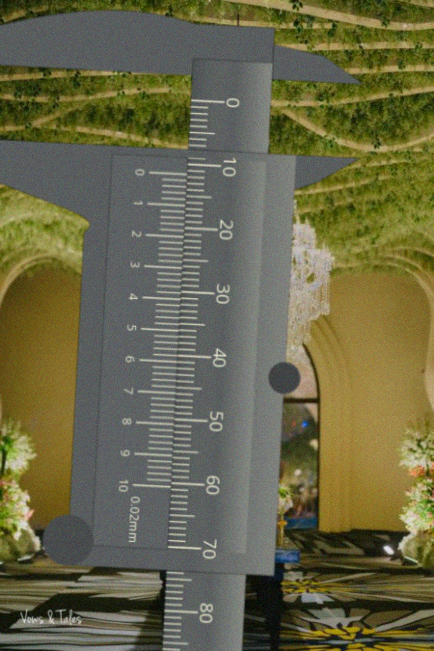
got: 11.6 mm
